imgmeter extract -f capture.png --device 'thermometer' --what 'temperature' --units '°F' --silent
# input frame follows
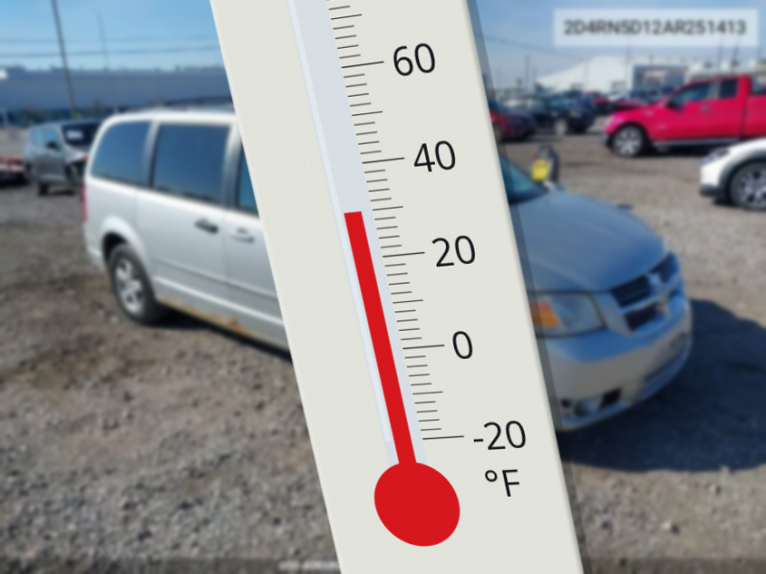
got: 30 °F
